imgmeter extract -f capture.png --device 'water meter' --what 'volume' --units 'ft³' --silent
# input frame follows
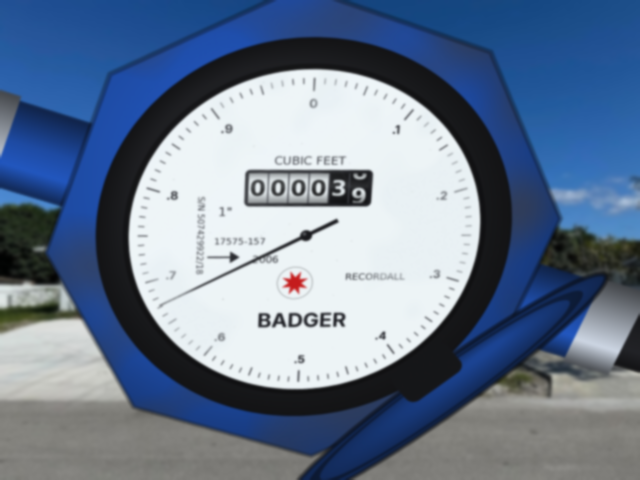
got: 38.67 ft³
